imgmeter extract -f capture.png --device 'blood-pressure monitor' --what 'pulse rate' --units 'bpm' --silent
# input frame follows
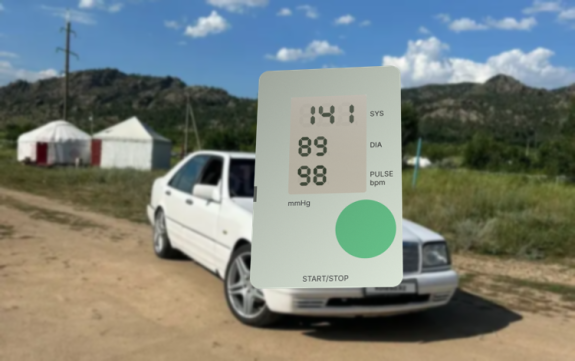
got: 98 bpm
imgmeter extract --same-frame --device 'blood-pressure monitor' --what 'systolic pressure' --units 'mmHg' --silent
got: 141 mmHg
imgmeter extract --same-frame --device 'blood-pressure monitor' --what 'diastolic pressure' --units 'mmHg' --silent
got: 89 mmHg
